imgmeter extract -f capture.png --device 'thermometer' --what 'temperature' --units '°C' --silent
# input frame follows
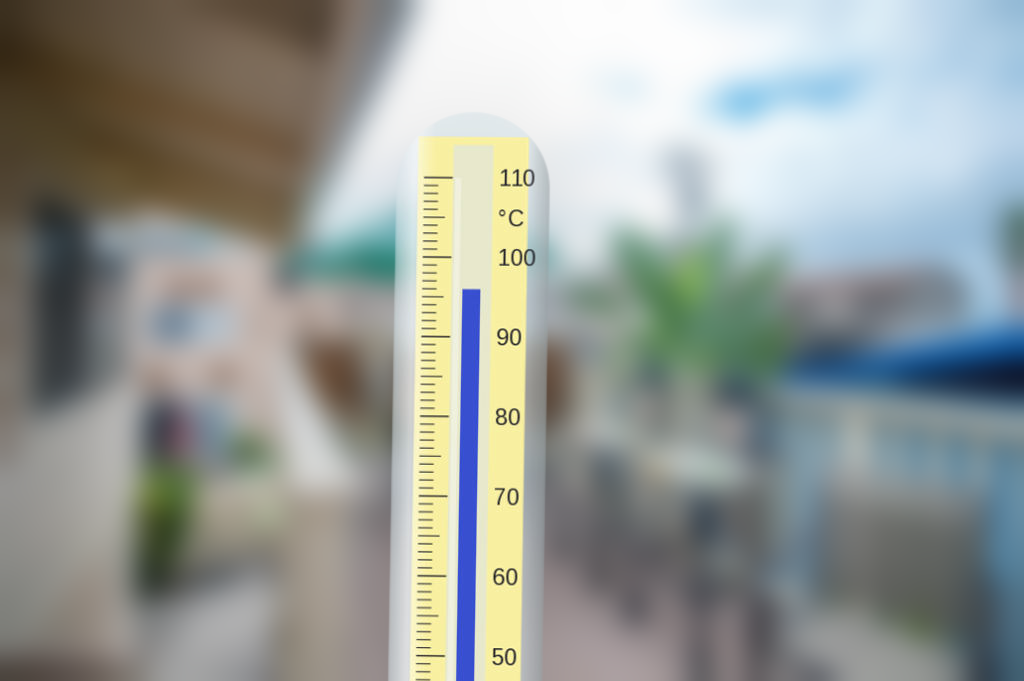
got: 96 °C
